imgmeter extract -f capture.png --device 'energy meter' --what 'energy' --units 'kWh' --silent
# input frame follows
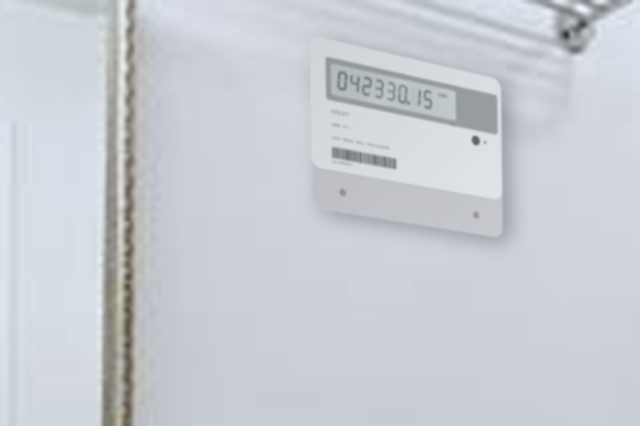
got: 42330.15 kWh
